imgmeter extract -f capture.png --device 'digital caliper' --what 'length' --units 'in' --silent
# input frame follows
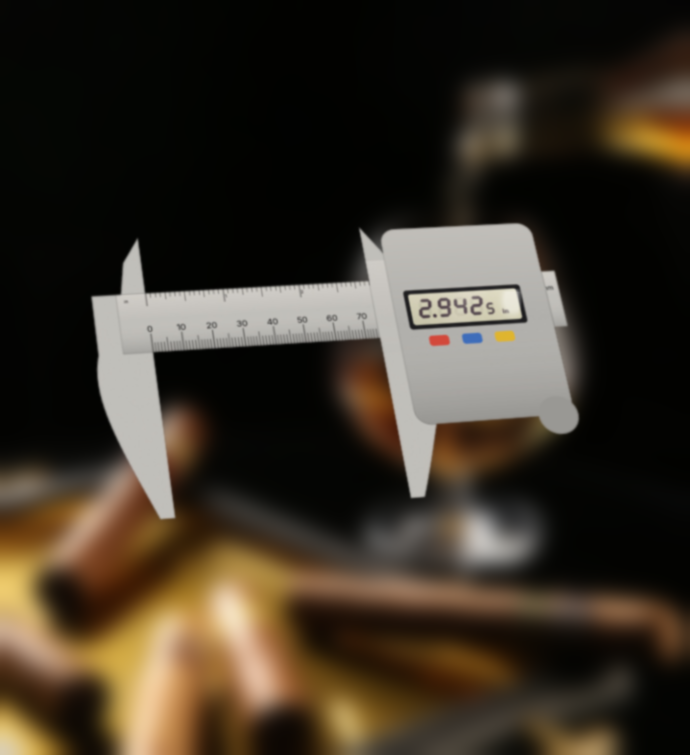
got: 2.9425 in
